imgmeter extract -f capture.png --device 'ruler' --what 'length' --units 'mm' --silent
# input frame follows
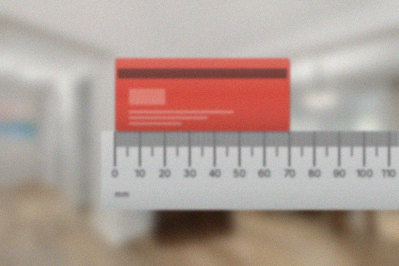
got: 70 mm
